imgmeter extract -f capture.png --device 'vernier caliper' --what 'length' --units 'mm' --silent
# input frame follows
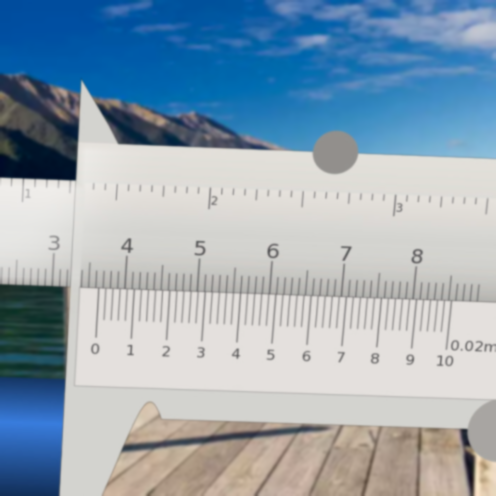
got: 36.4 mm
